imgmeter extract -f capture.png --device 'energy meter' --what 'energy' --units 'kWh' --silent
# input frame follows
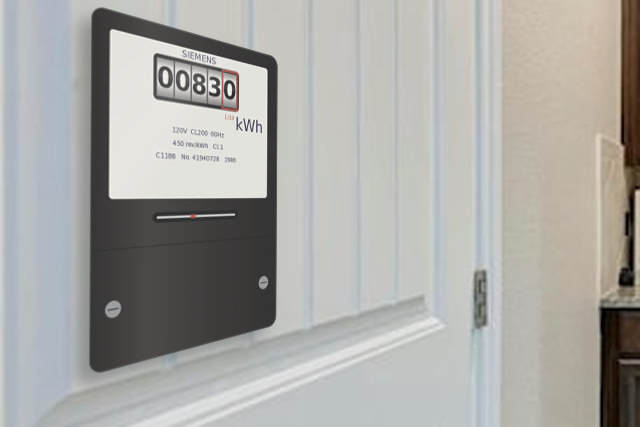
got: 83.0 kWh
